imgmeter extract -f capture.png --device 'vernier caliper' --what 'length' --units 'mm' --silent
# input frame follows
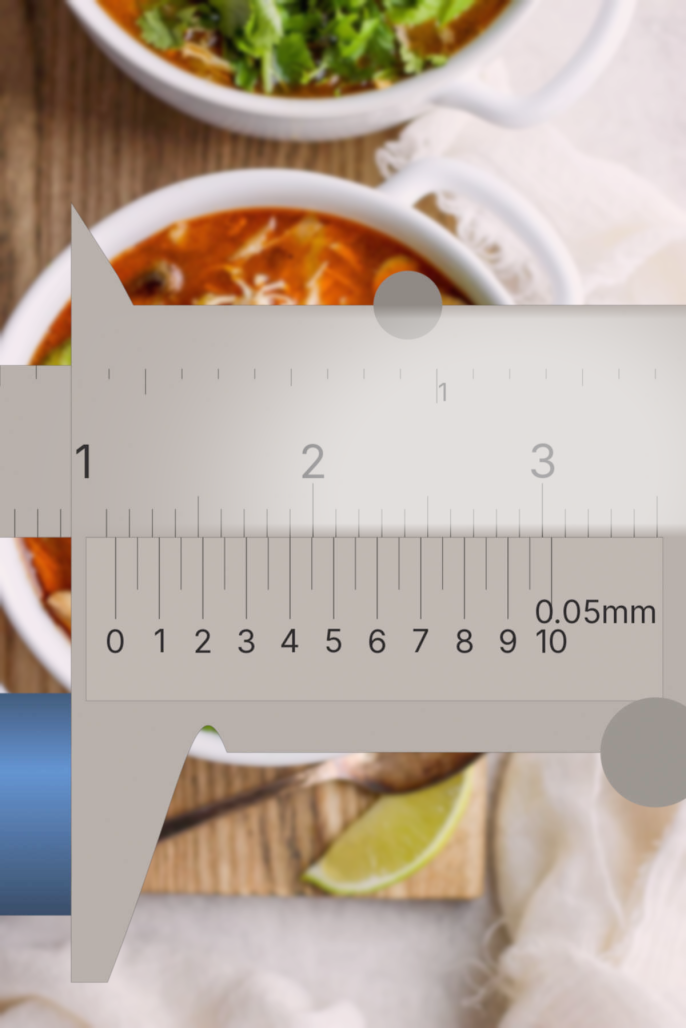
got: 11.40 mm
